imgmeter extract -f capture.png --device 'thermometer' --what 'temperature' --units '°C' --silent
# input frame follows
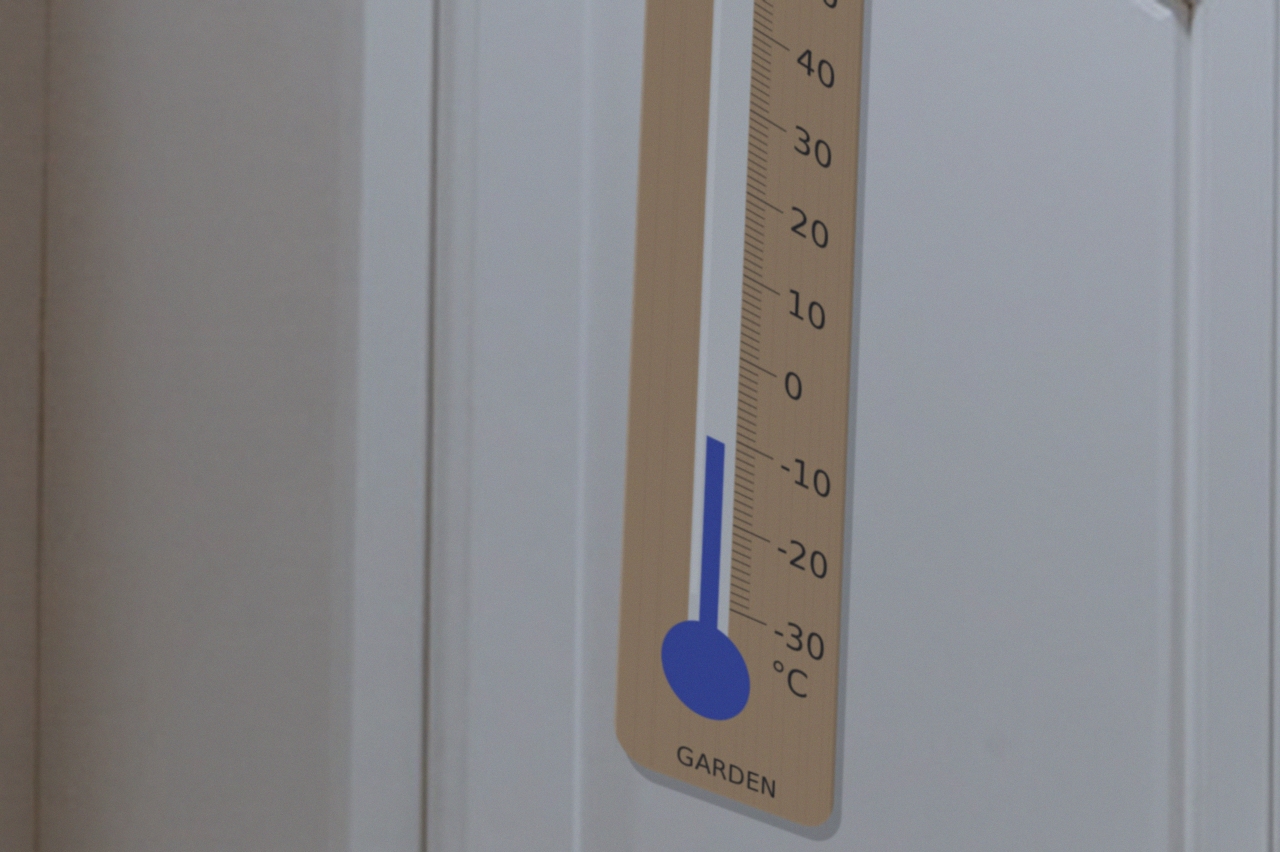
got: -11 °C
